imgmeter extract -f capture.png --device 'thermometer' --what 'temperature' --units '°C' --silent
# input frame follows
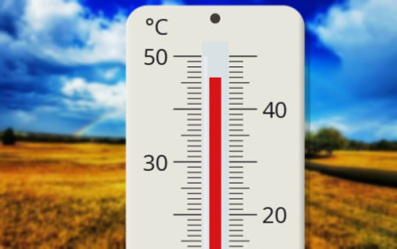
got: 46 °C
